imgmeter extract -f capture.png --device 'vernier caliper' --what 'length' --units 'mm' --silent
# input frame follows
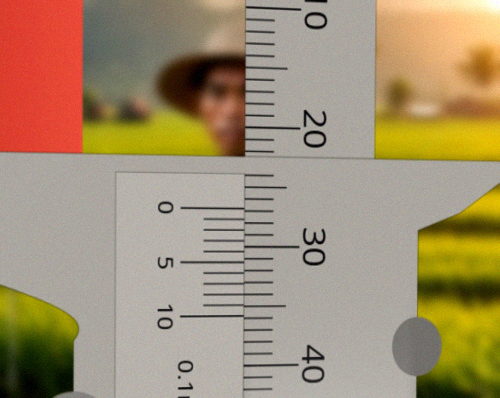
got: 26.8 mm
